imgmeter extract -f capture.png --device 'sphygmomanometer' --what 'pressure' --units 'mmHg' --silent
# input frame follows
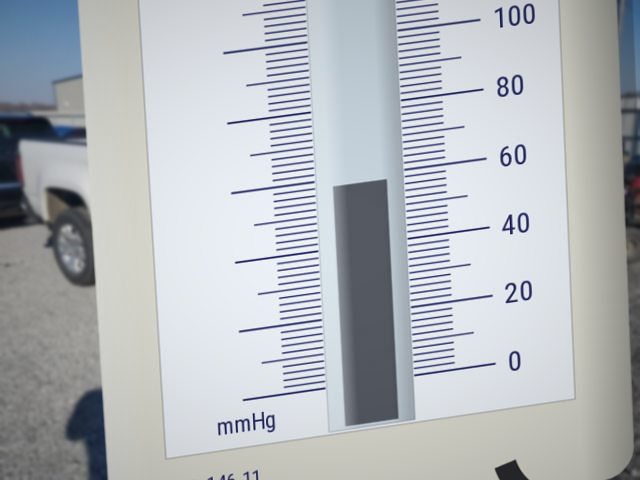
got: 58 mmHg
